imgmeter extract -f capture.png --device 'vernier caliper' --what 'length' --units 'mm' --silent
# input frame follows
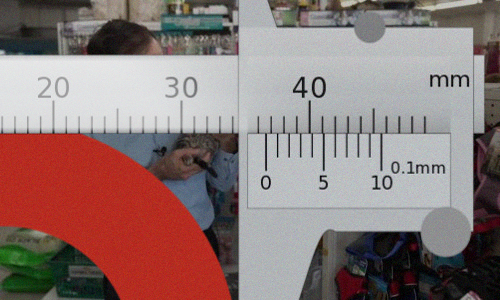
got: 36.6 mm
